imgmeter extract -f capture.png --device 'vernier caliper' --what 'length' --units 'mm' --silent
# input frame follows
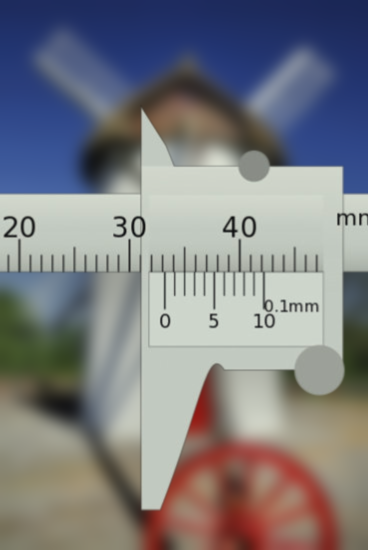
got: 33.2 mm
